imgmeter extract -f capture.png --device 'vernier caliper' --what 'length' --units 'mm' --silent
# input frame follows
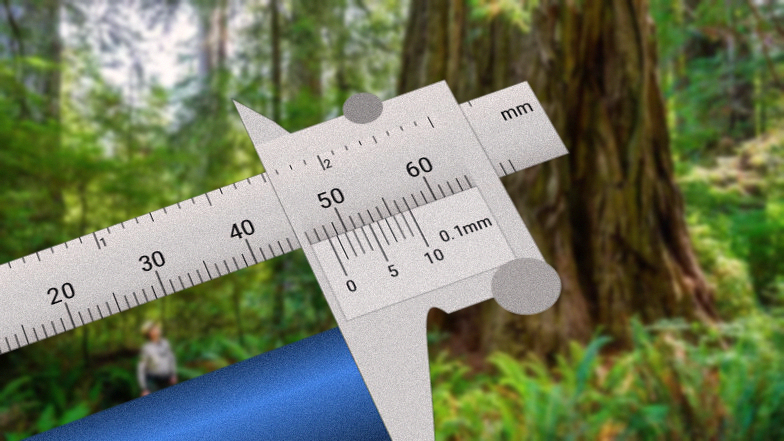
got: 48.0 mm
